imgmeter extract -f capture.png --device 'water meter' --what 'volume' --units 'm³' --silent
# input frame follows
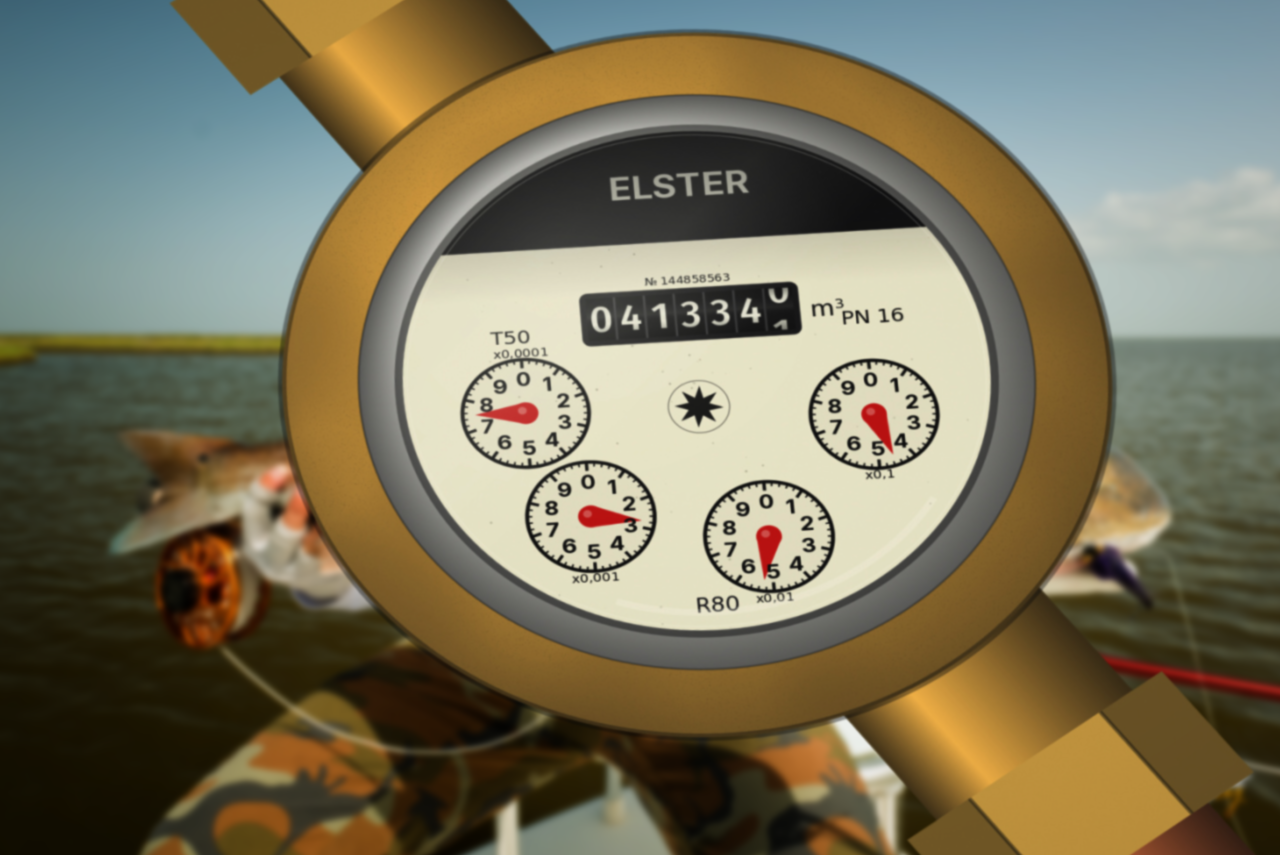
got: 413340.4527 m³
